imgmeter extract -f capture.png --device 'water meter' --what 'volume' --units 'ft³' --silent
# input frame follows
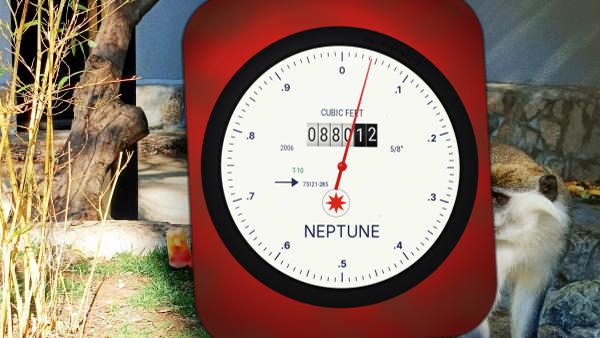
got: 88012.04 ft³
